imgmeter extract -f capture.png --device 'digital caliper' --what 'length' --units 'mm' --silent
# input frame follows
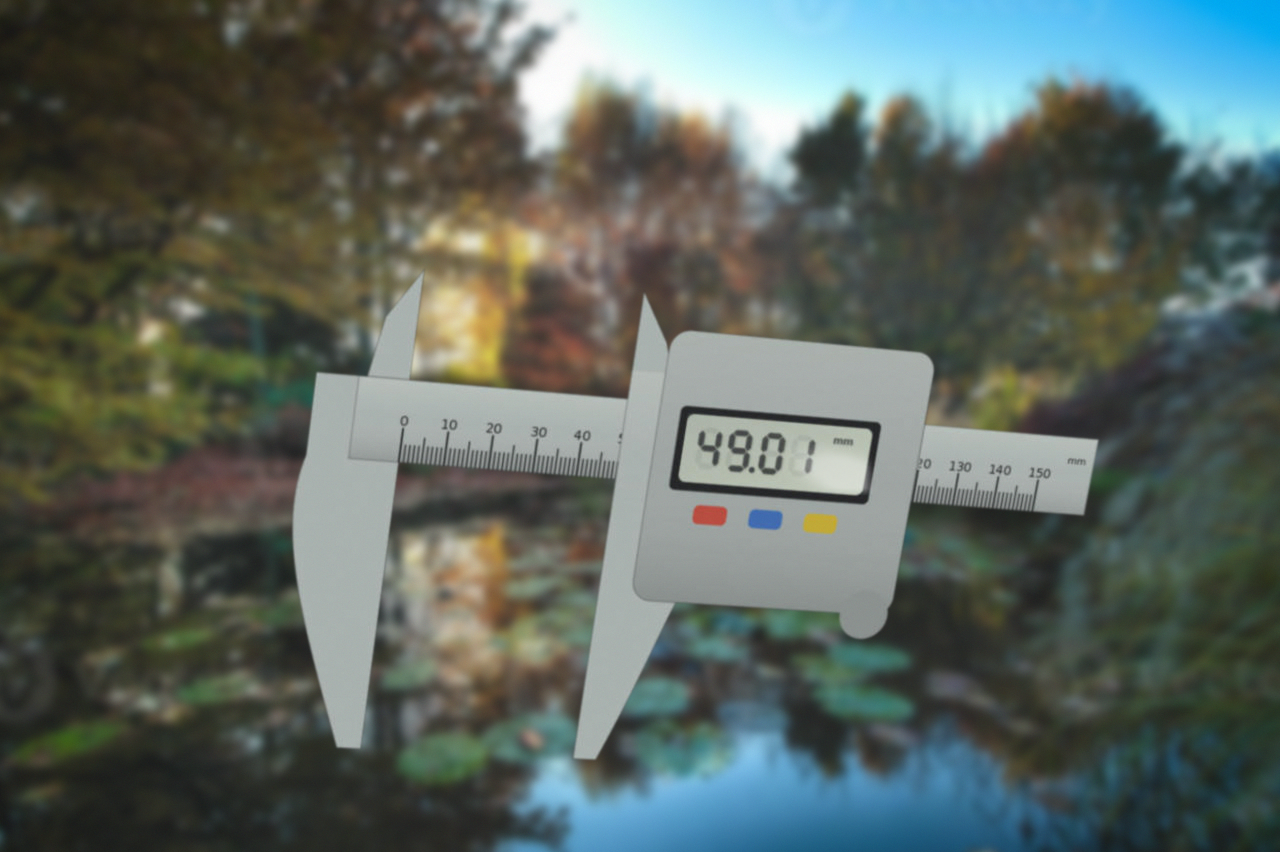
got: 49.01 mm
